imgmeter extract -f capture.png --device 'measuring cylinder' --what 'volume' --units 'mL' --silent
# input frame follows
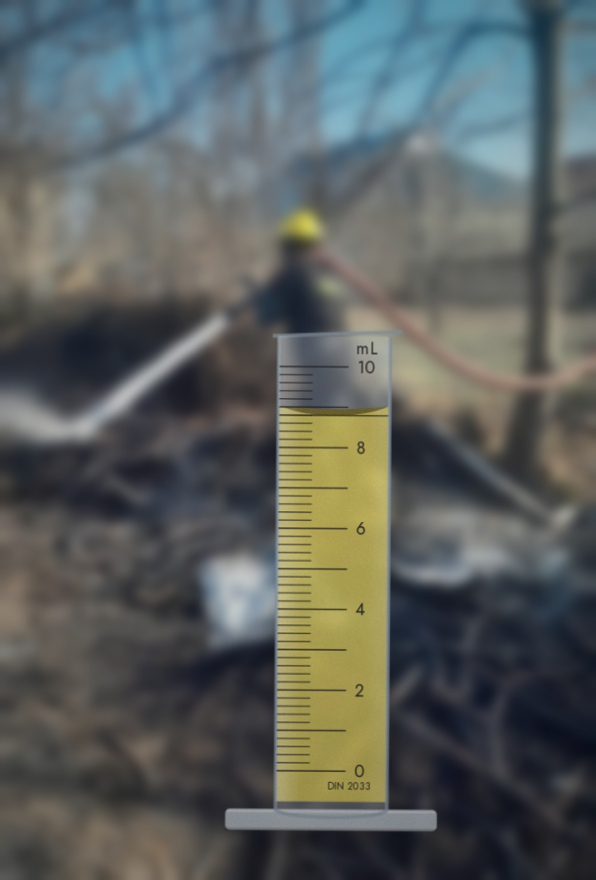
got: 8.8 mL
